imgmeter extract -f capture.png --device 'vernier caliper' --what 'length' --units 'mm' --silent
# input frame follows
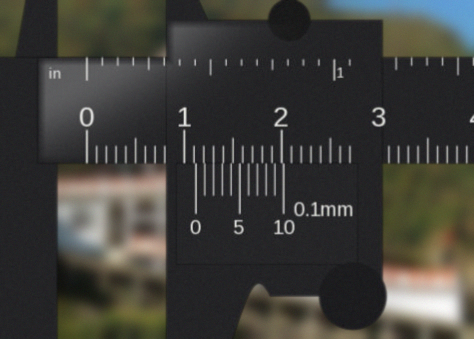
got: 11.2 mm
